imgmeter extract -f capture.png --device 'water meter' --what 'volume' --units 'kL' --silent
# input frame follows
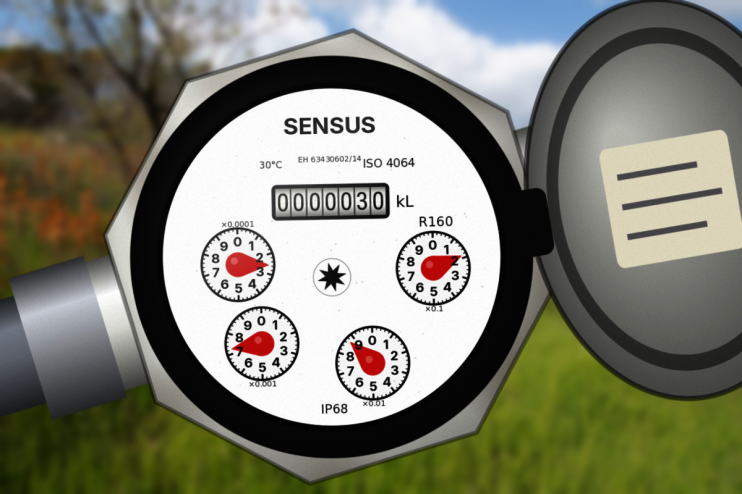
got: 30.1872 kL
